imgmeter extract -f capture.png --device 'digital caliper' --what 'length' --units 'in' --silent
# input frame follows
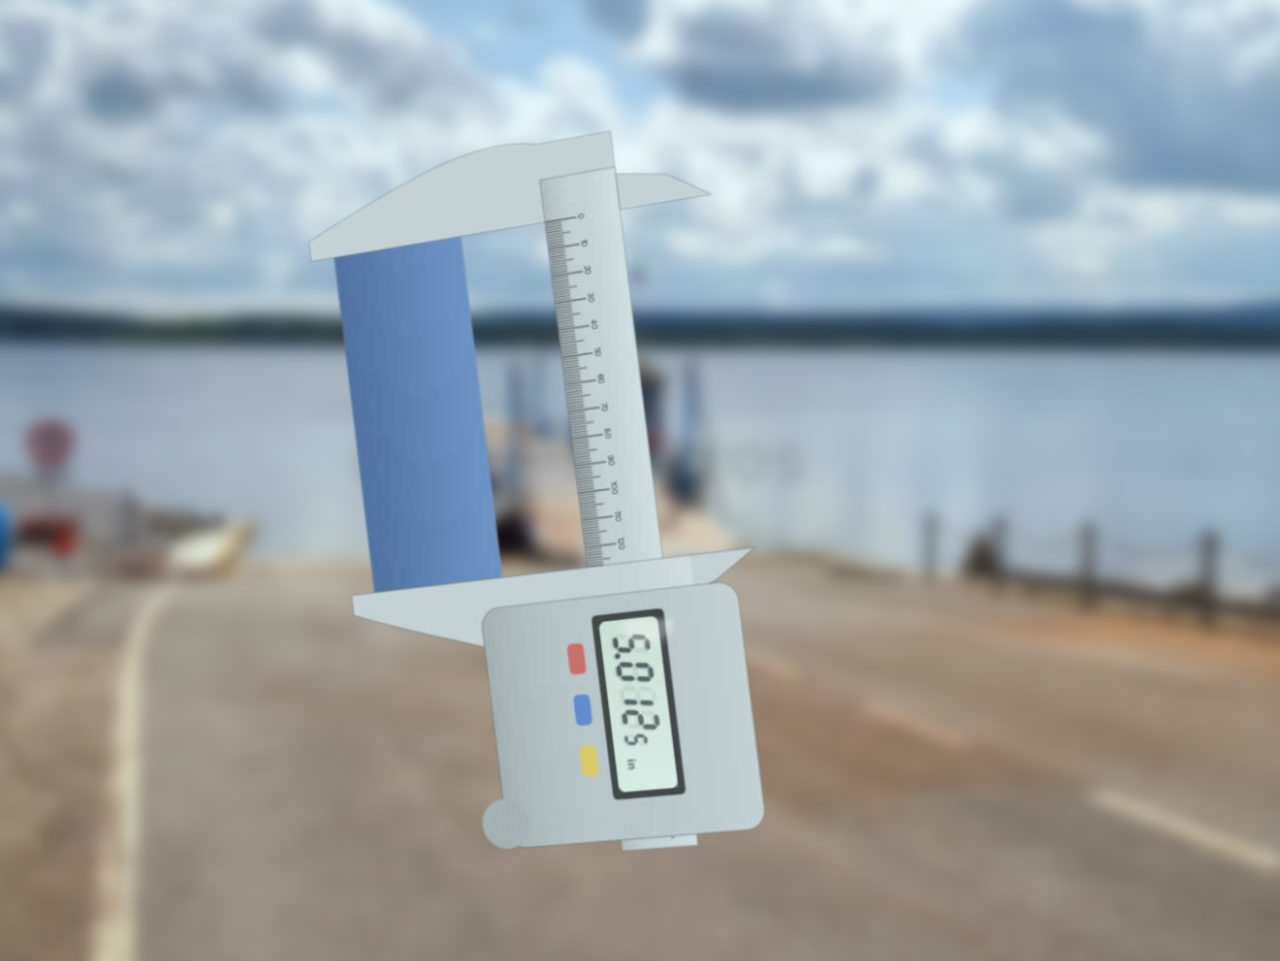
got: 5.0125 in
